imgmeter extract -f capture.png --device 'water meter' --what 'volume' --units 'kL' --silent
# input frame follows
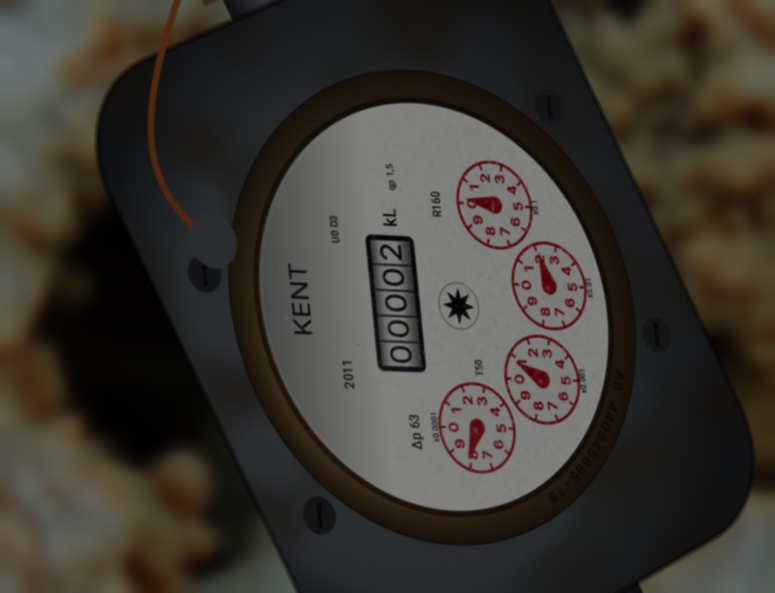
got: 2.0208 kL
